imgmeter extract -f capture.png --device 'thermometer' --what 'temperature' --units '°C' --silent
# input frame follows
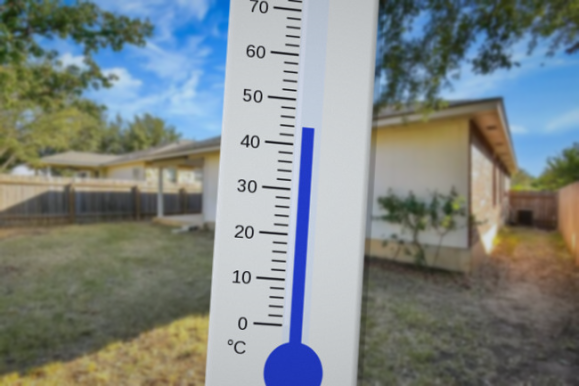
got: 44 °C
